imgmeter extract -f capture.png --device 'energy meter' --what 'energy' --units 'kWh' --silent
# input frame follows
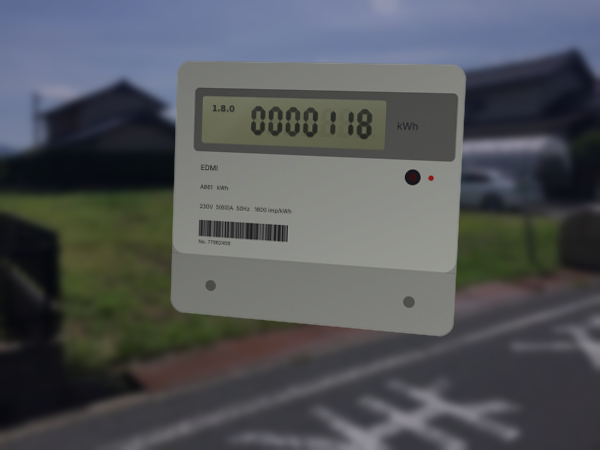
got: 118 kWh
